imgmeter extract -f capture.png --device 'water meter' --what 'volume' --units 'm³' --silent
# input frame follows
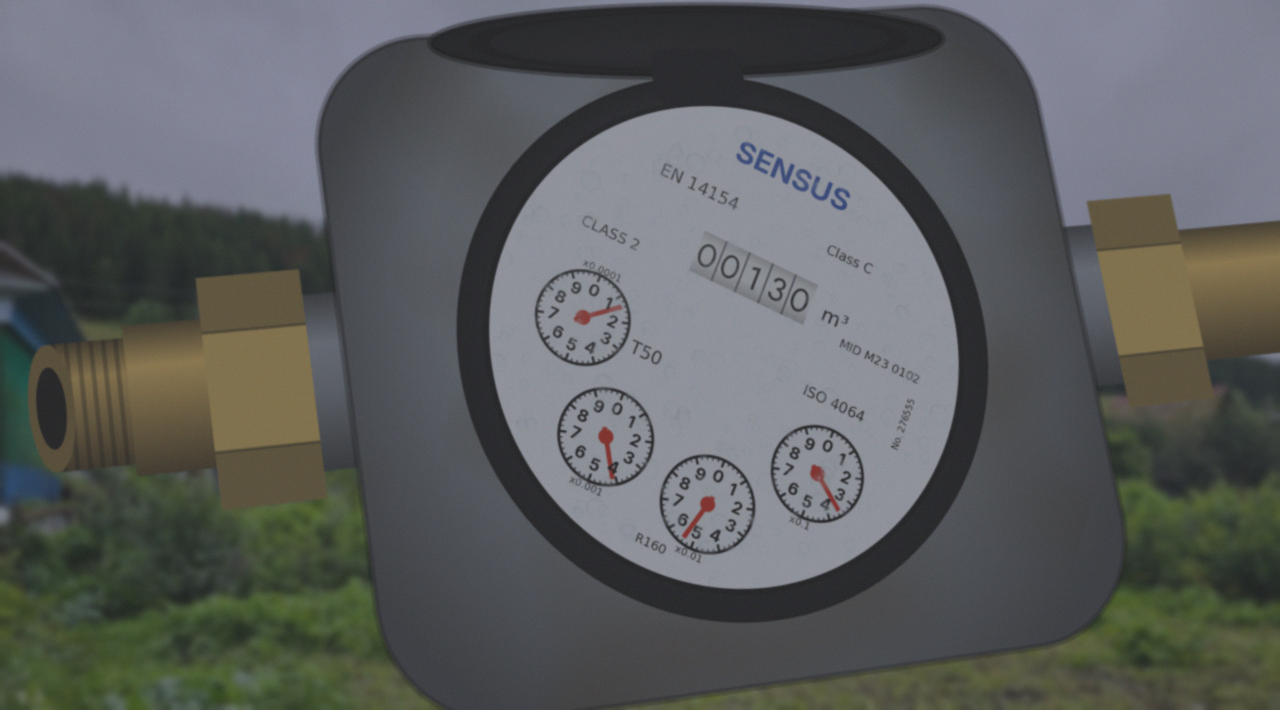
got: 130.3541 m³
